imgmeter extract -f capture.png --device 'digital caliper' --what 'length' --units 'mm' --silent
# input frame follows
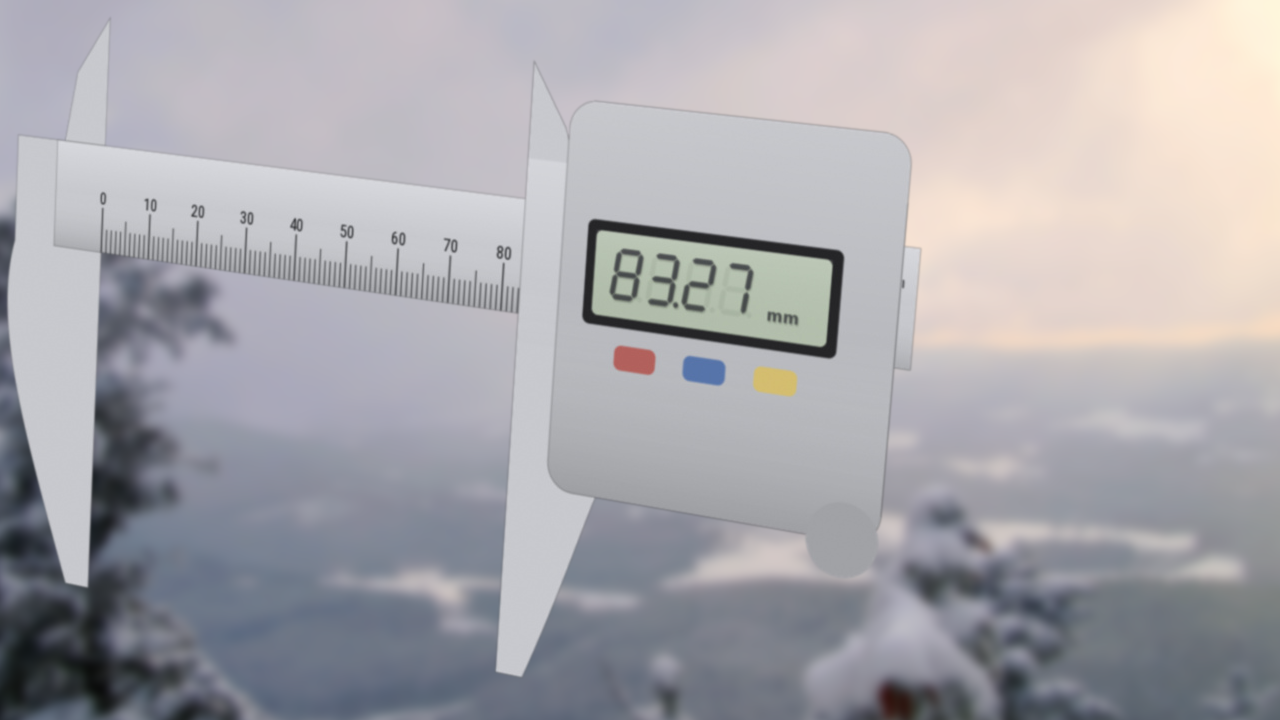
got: 83.27 mm
